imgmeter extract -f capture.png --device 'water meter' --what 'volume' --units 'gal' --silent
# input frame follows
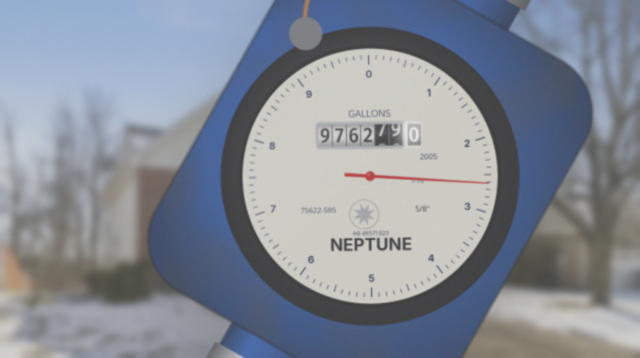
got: 9762792.6 gal
